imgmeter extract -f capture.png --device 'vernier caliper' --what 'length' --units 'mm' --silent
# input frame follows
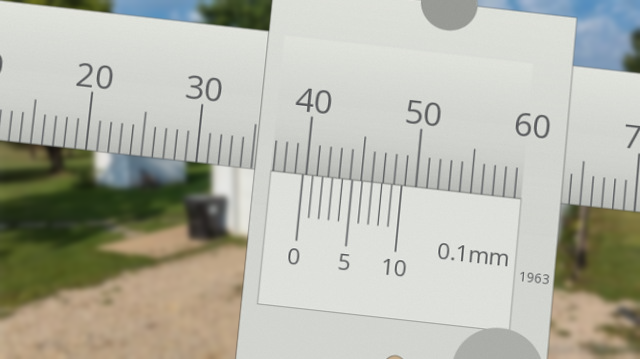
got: 39.7 mm
